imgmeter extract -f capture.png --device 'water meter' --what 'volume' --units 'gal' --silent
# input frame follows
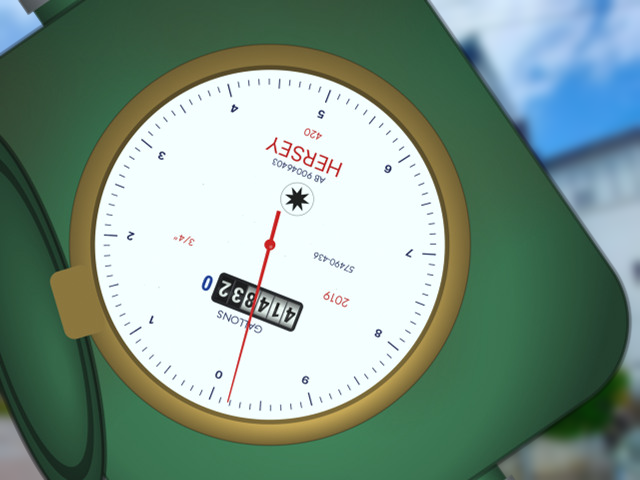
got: 4148319.8 gal
